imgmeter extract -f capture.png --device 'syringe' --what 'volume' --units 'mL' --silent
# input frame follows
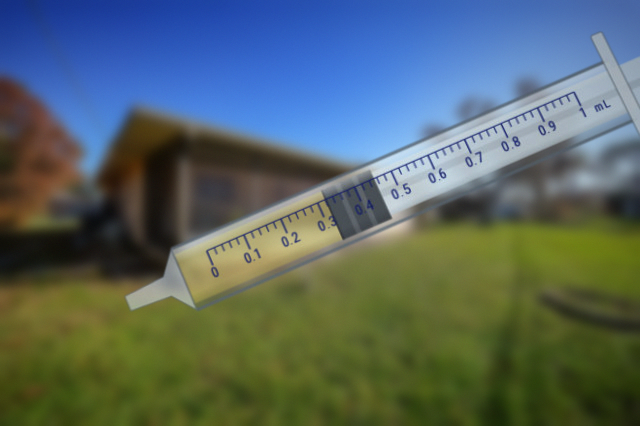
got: 0.32 mL
